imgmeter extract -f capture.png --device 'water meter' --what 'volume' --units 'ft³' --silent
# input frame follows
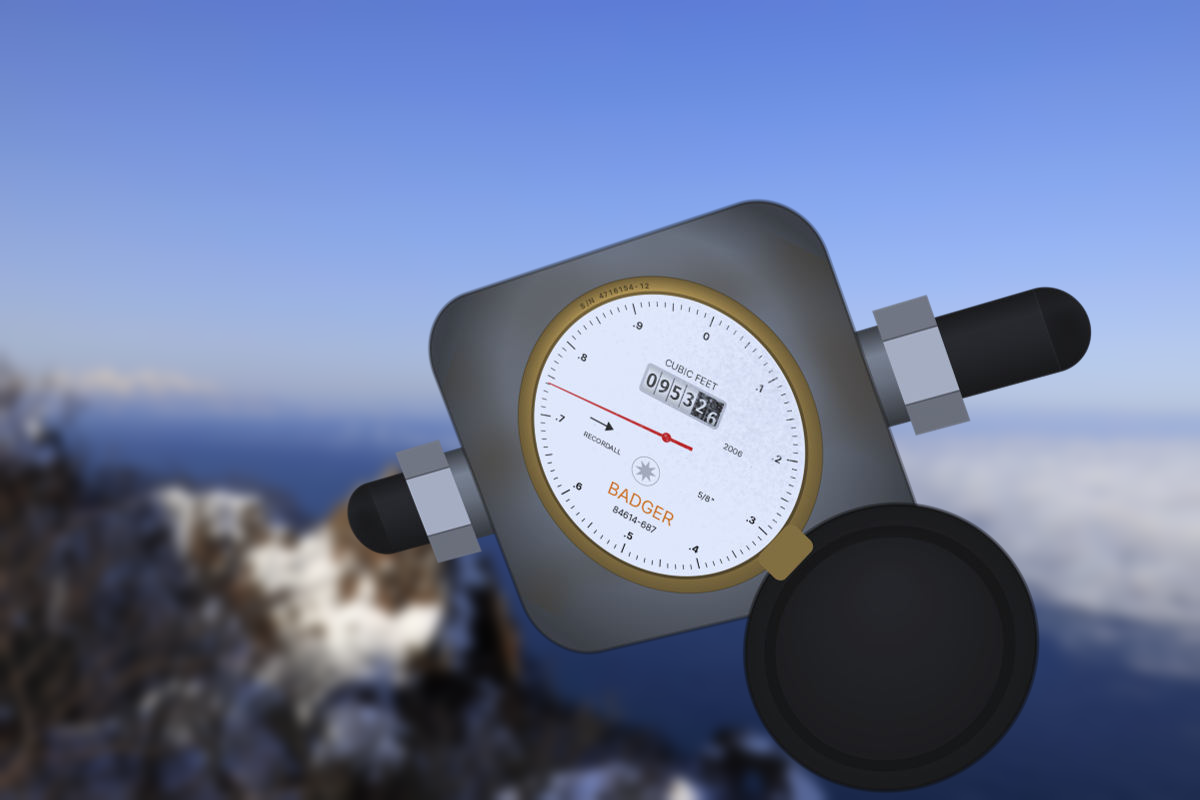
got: 95325.74 ft³
